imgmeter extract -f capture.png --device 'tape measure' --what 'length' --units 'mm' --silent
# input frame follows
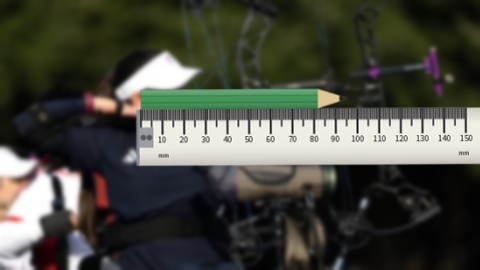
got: 95 mm
